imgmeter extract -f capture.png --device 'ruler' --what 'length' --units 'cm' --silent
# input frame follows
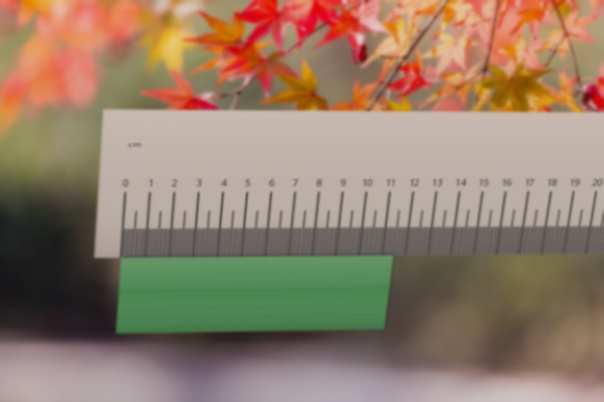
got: 11.5 cm
